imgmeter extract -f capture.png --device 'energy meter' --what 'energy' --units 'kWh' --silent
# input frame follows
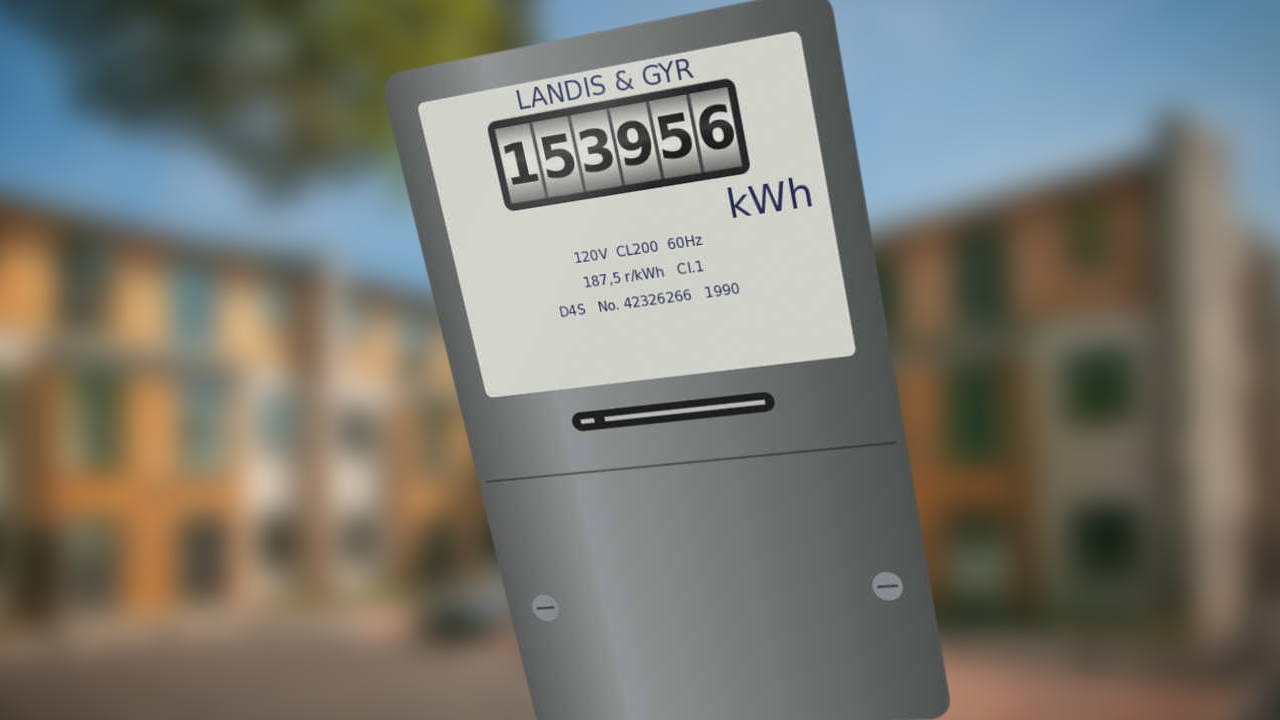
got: 153956 kWh
